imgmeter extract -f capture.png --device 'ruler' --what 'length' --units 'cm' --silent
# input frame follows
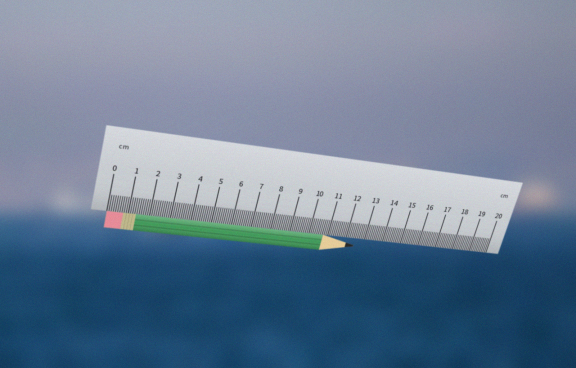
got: 12.5 cm
